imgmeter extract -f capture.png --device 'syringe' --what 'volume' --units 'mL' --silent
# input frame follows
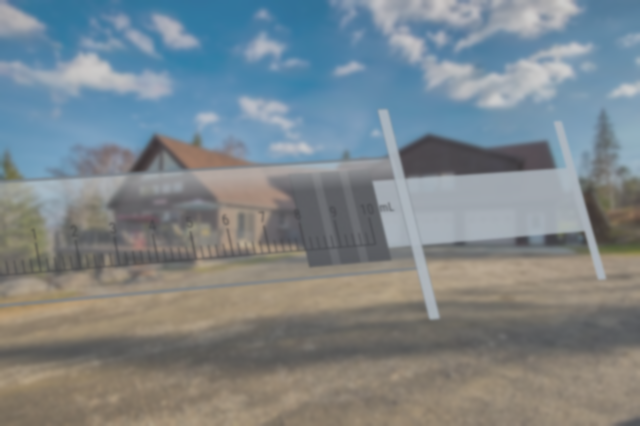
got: 8 mL
